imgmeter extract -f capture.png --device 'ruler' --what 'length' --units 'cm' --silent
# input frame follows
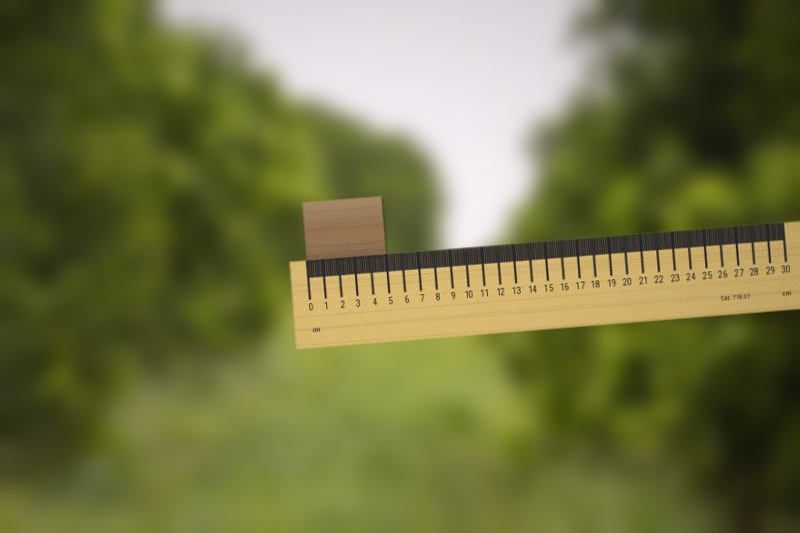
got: 5 cm
